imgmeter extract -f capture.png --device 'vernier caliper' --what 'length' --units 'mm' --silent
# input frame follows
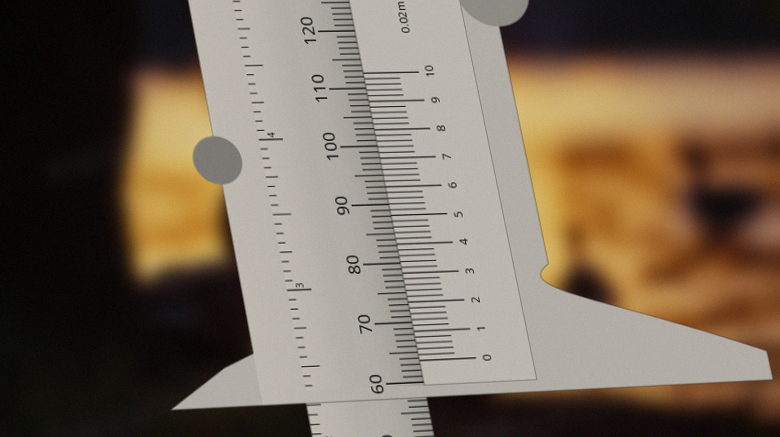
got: 63.6 mm
